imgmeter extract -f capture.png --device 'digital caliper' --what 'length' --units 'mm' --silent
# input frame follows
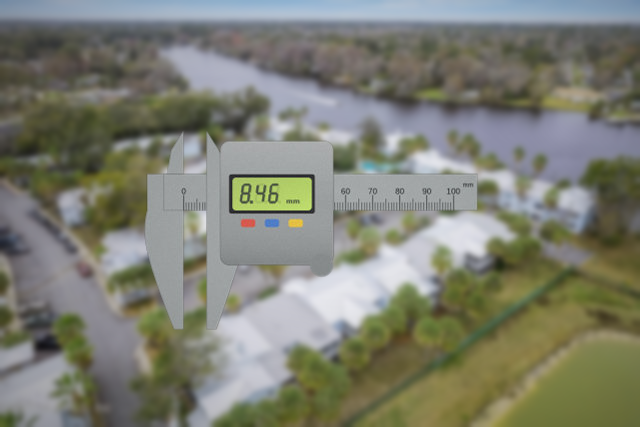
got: 8.46 mm
